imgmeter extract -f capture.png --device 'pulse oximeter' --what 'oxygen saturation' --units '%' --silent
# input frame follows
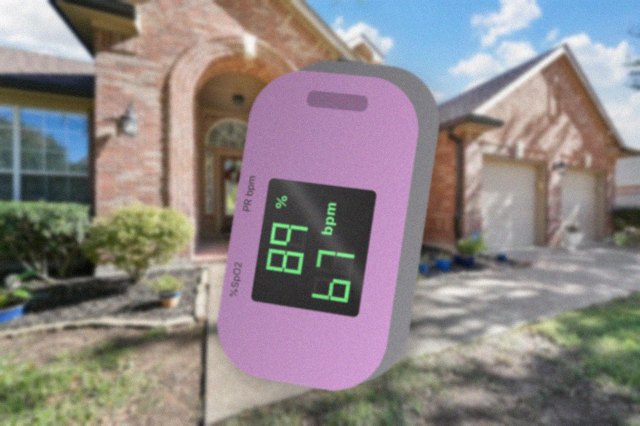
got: 89 %
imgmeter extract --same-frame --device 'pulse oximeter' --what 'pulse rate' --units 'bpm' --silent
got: 67 bpm
